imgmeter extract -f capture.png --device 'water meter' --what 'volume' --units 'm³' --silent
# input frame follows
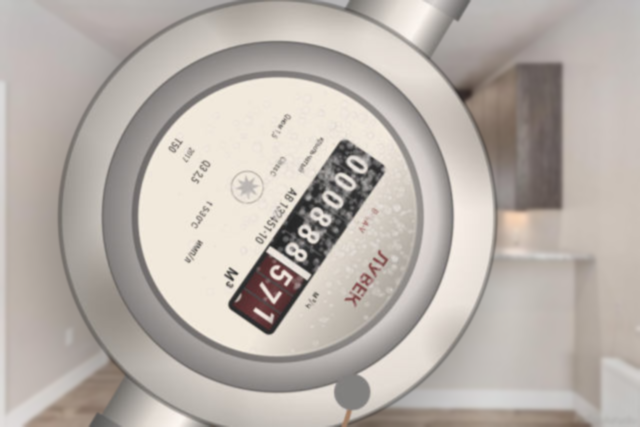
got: 888.571 m³
